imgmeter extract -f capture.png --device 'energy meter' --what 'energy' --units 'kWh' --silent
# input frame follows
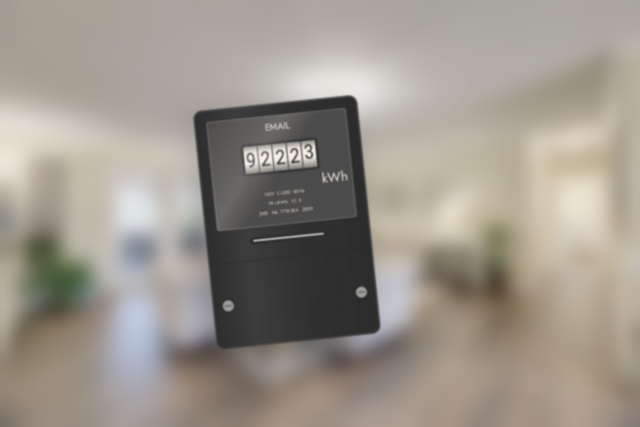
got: 92223 kWh
